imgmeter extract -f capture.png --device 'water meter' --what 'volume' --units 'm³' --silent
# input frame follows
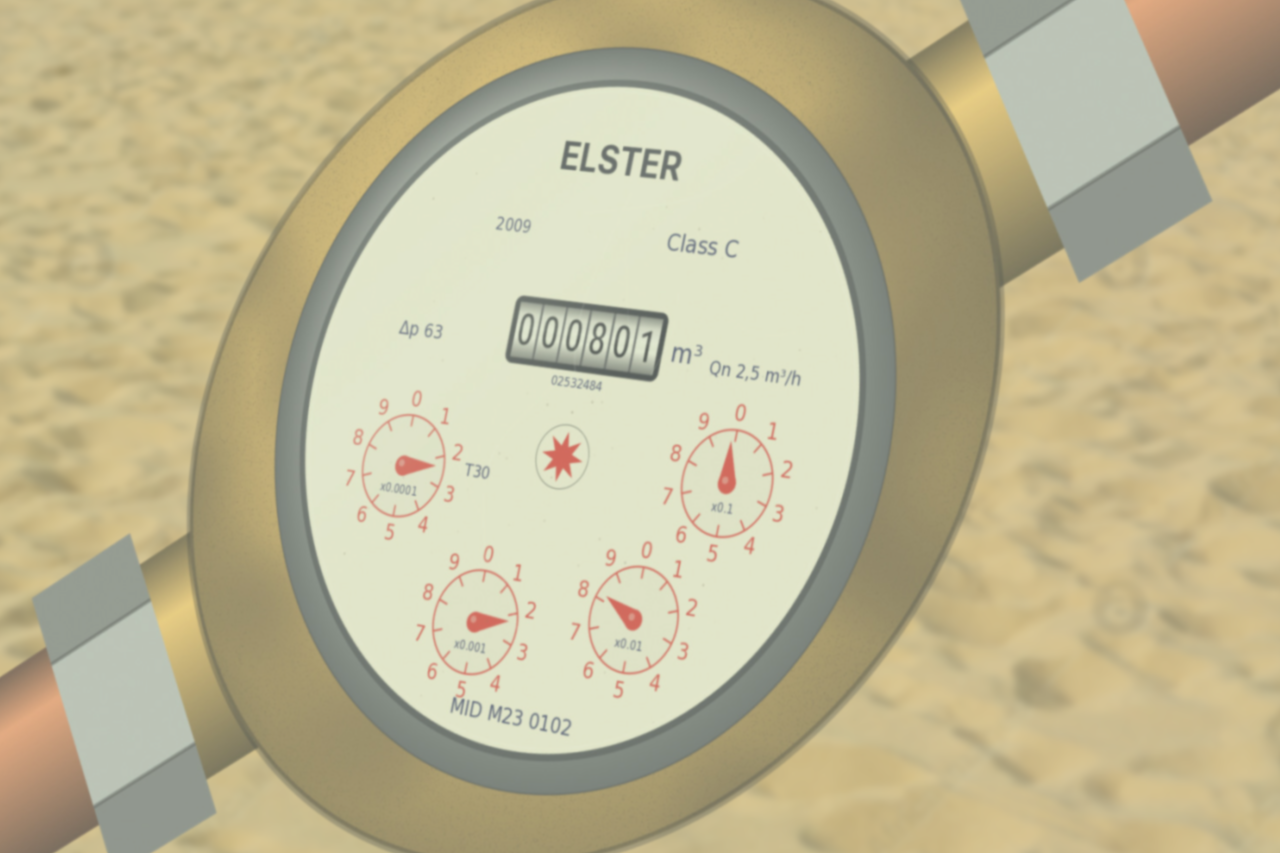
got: 800.9822 m³
